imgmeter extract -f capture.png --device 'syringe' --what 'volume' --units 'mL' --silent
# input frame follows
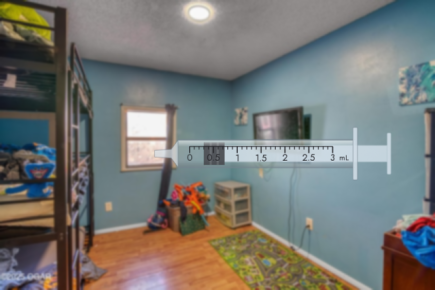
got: 0.3 mL
